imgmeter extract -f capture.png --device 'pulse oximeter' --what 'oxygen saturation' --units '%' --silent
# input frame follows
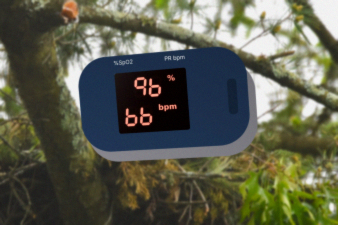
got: 96 %
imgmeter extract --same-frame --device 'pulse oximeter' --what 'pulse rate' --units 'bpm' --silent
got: 66 bpm
